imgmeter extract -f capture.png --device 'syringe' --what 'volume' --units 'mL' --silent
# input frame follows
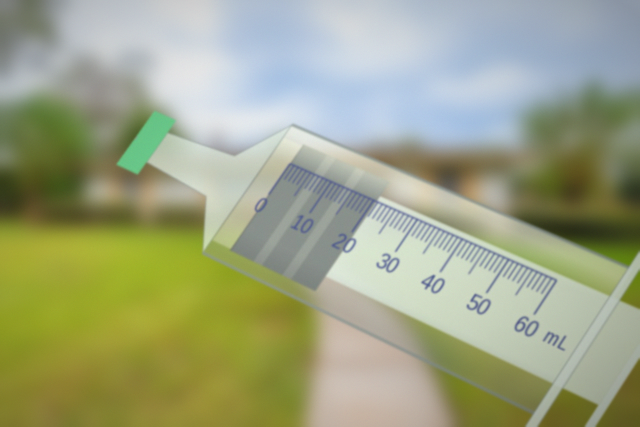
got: 0 mL
